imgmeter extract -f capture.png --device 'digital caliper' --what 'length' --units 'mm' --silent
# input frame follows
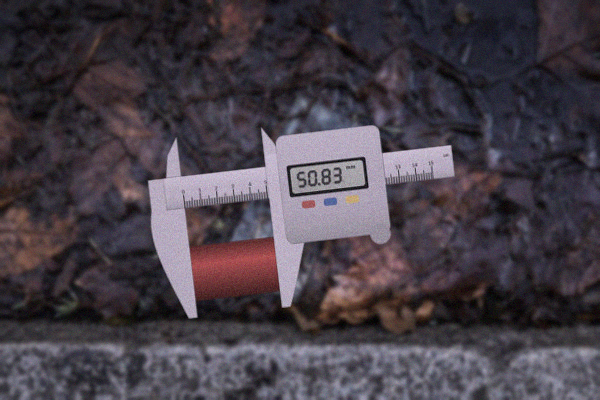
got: 50.83 mm
